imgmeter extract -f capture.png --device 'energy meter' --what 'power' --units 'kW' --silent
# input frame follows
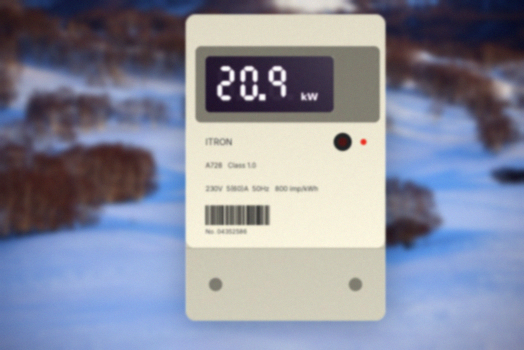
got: 20.9 kW
